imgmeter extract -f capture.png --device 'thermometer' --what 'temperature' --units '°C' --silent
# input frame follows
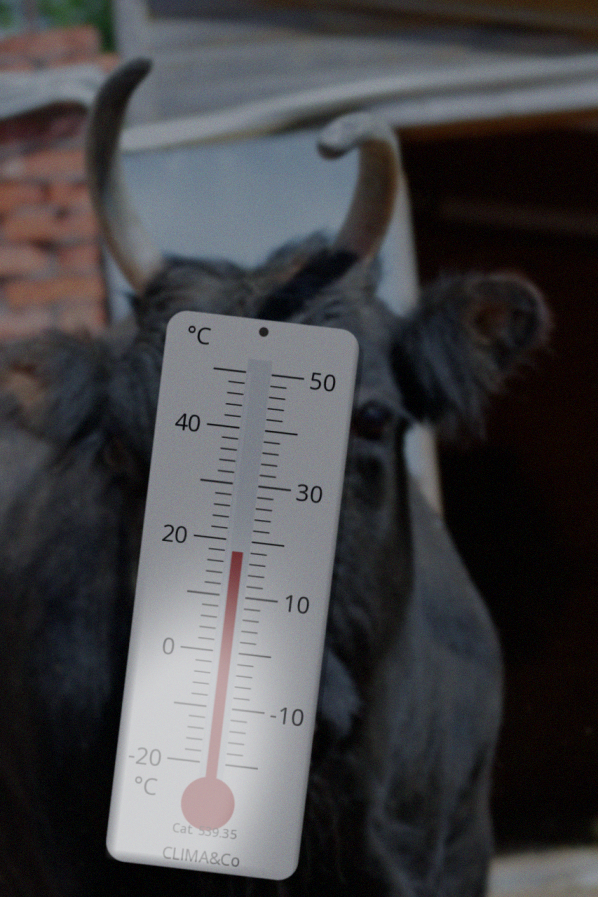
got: 18 °C
